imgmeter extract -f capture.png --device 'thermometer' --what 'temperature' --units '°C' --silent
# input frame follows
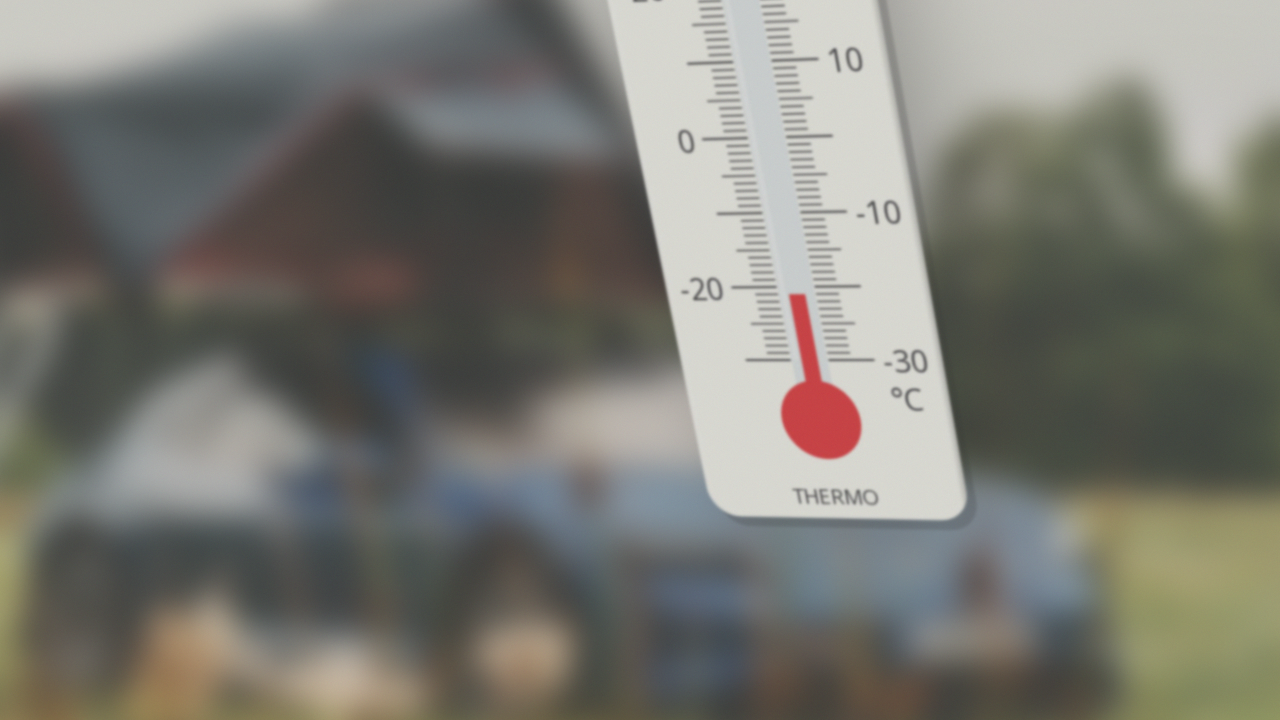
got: -21 °C
